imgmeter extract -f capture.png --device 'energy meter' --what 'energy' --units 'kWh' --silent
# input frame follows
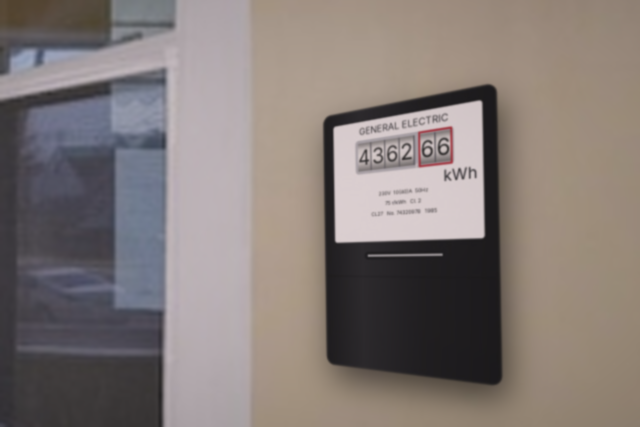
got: 4362.66 kWh
